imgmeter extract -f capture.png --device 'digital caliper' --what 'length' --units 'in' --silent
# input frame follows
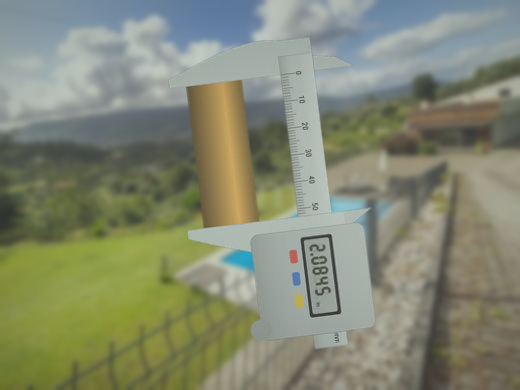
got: 2.0845 in
